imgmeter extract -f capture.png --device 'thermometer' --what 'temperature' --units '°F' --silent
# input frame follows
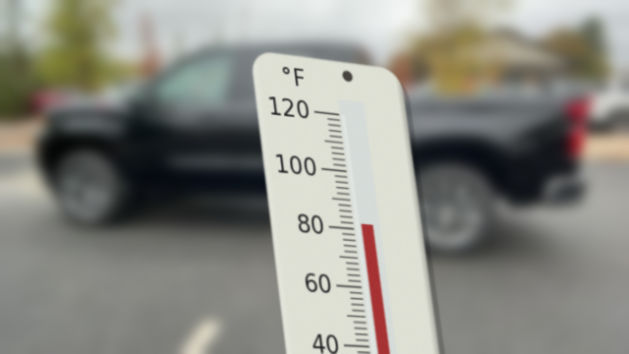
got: 82 °F
